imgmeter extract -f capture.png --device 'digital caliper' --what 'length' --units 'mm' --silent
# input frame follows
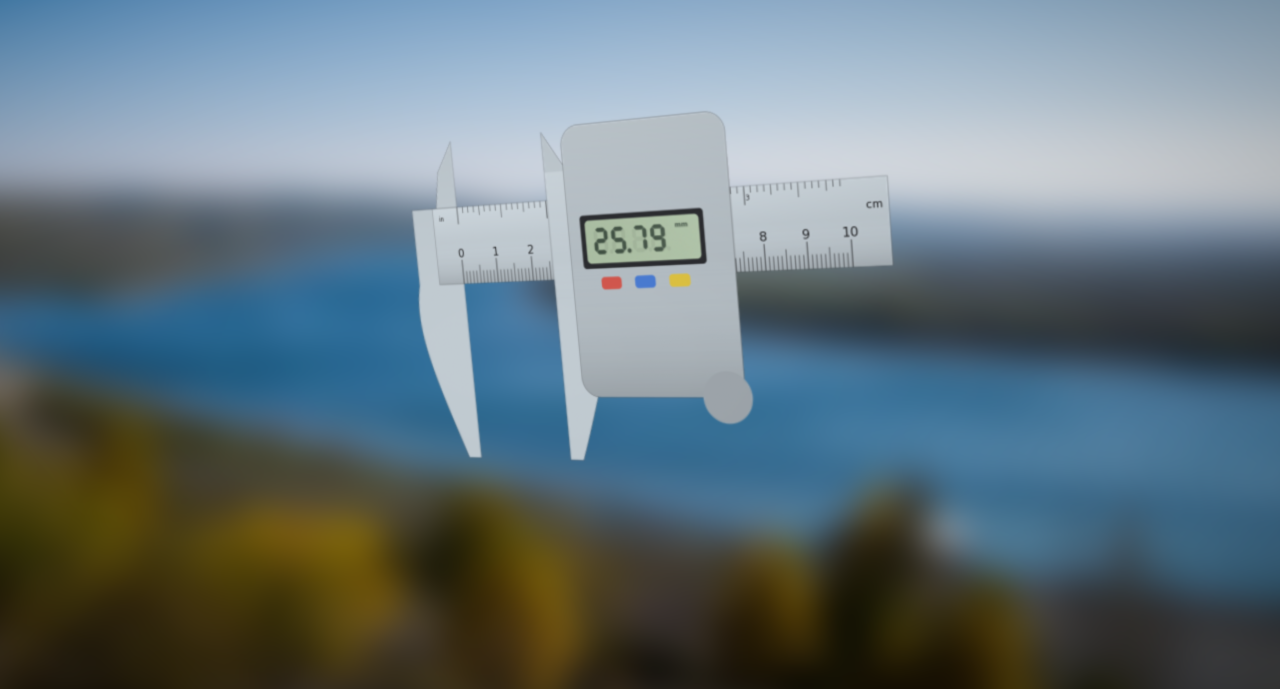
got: 25.79 mm
